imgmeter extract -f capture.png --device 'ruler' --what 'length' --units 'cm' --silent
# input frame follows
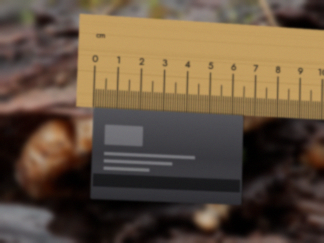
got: 6.5 cm
